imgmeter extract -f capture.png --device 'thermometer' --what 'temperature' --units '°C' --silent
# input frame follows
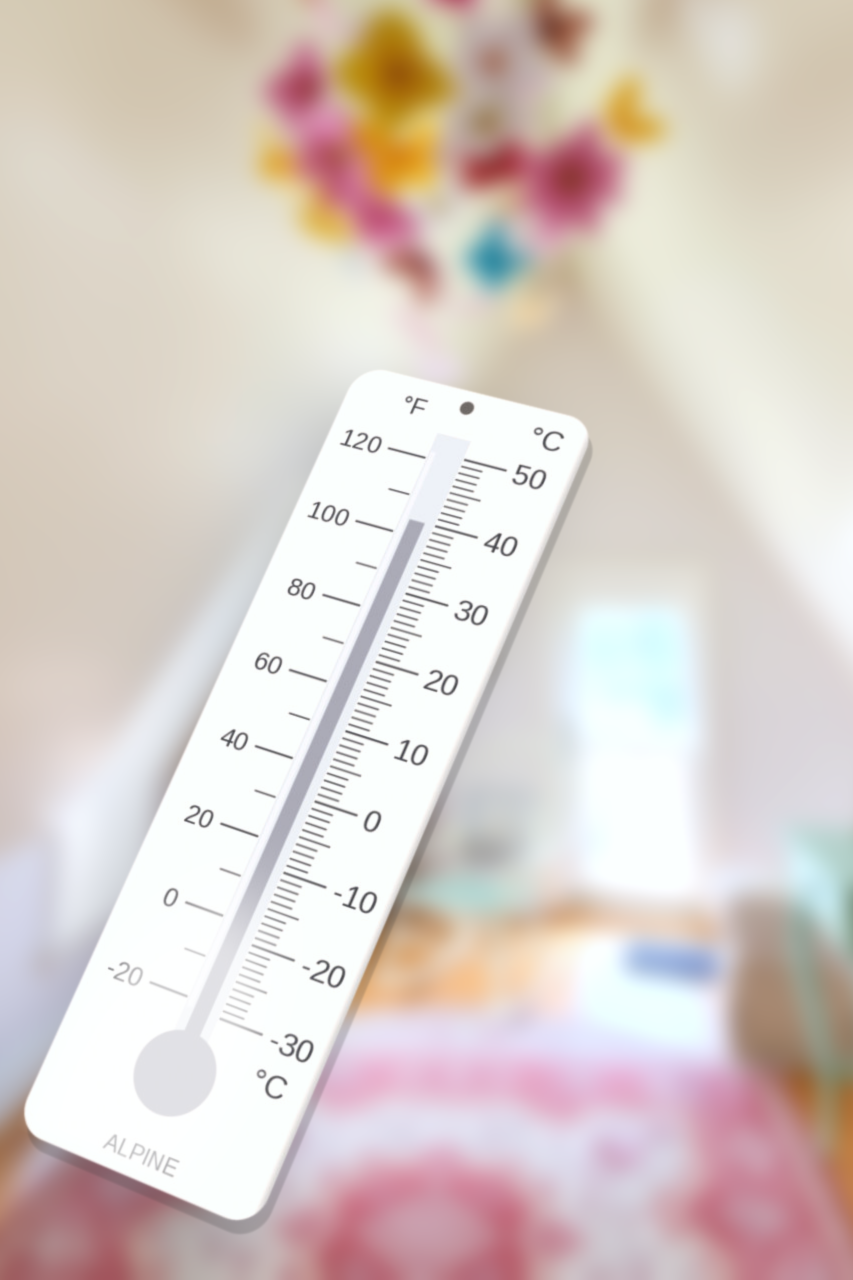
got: 40 °C
